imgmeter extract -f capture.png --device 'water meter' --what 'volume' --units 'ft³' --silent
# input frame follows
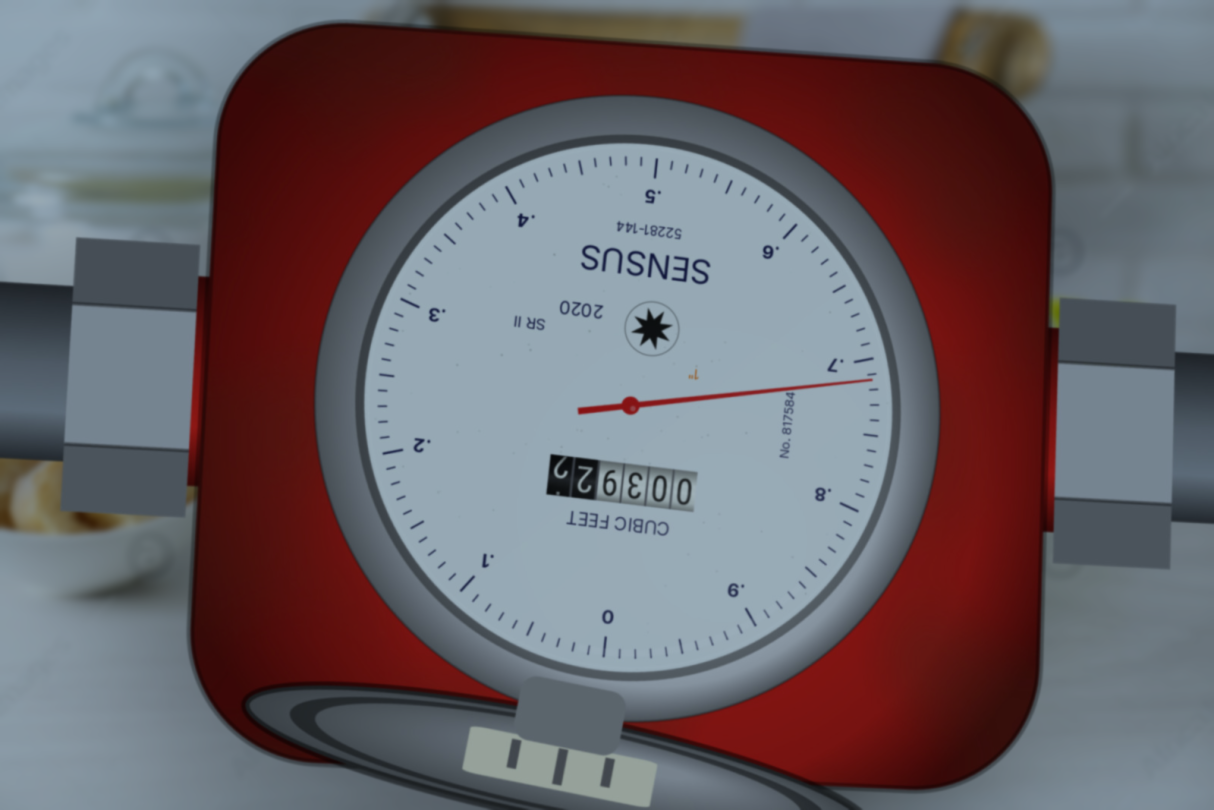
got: 3921.71 ft³
